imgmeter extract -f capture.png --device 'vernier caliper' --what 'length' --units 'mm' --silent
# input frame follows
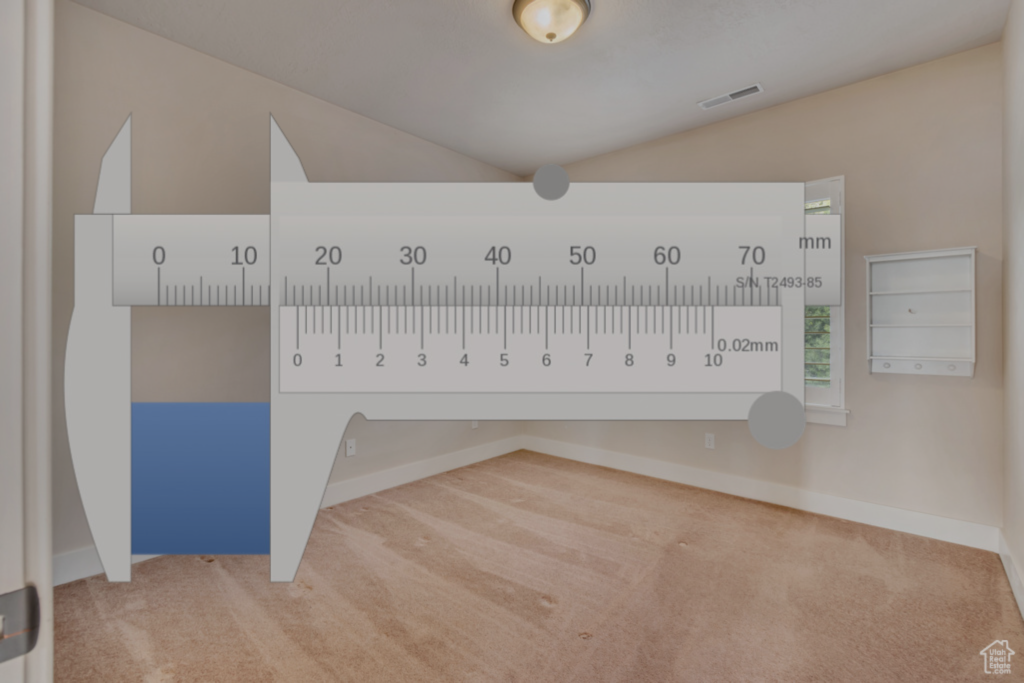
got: 16.4 mm
